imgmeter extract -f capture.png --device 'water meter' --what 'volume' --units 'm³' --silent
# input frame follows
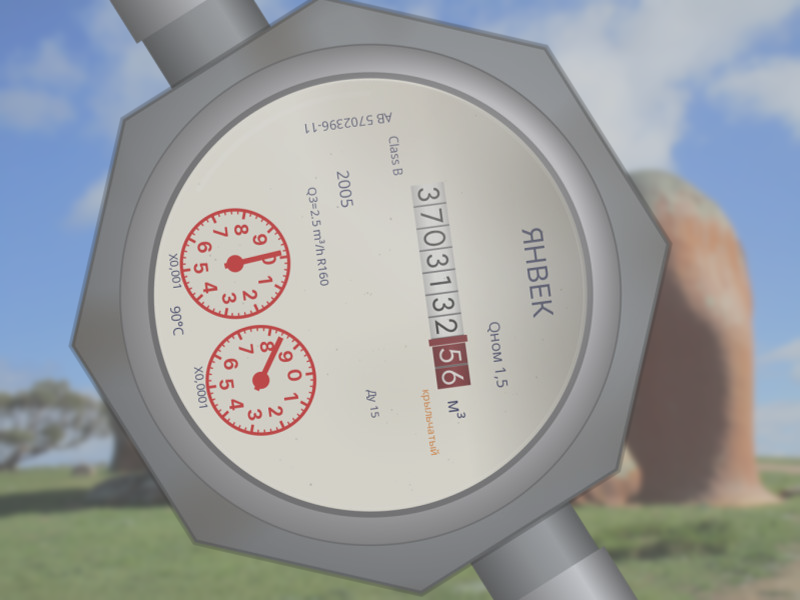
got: 3703132.5598 m³
